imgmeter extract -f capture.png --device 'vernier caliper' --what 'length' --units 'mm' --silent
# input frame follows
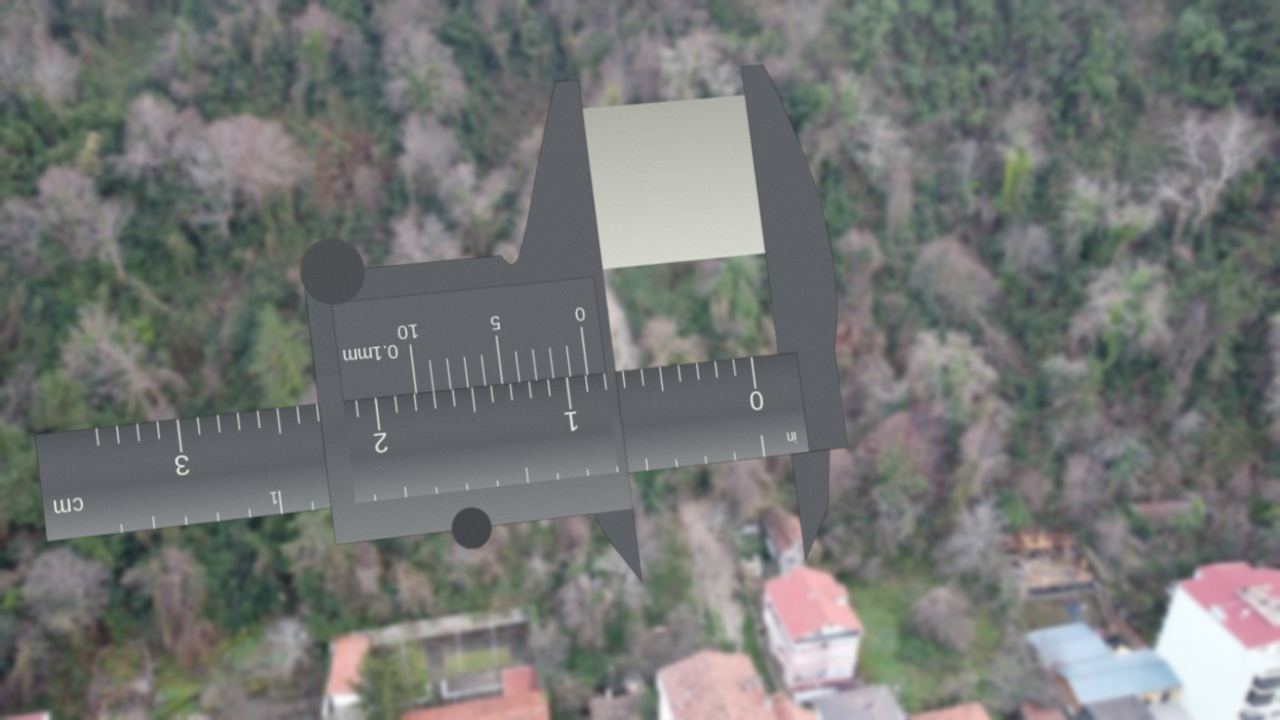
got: 8.9 mm
